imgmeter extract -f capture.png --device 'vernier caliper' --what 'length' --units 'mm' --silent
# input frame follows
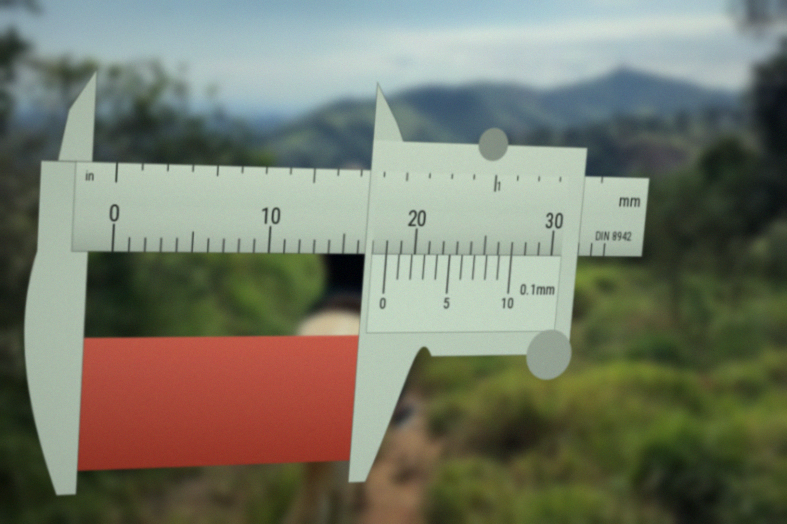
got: 18.0 mm
